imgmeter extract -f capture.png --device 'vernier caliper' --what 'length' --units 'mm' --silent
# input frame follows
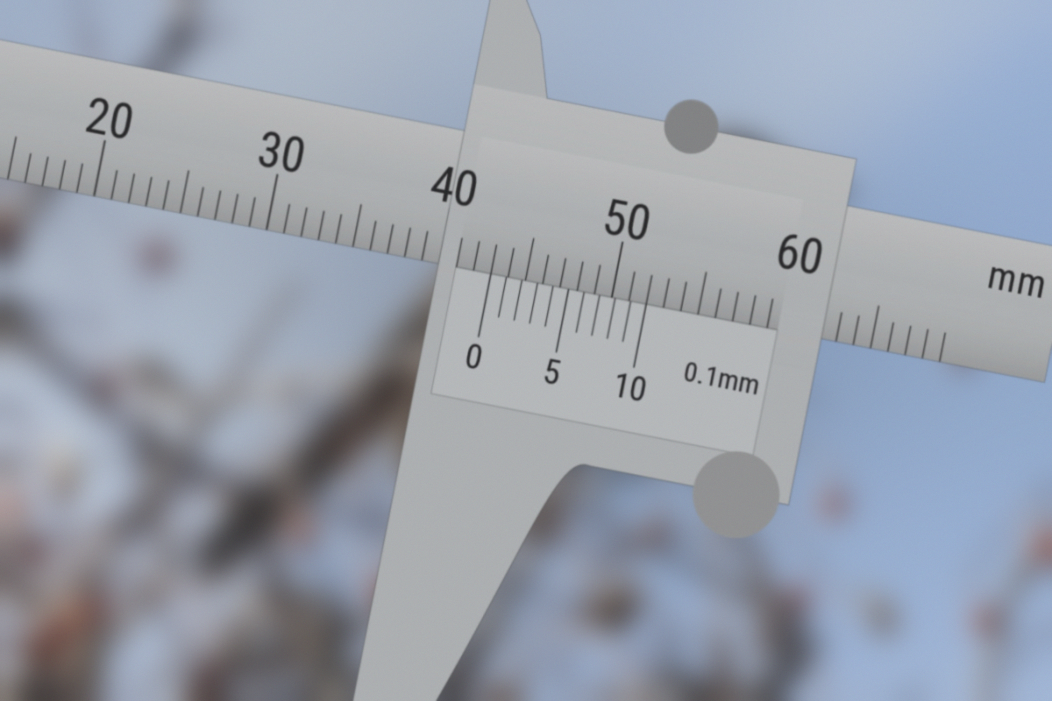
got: 43.0 mm
